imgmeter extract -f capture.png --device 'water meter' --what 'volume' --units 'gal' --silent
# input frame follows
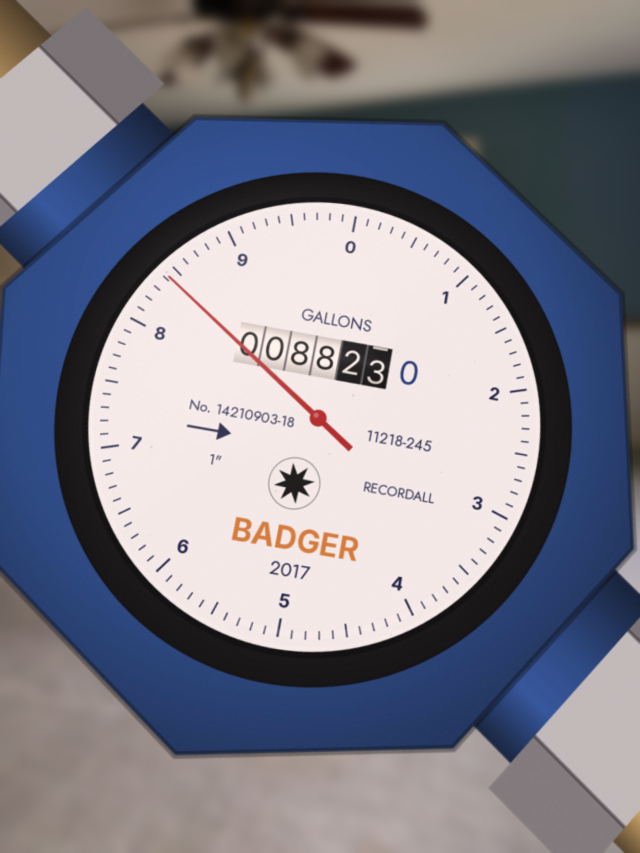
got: 88228.4 gal
